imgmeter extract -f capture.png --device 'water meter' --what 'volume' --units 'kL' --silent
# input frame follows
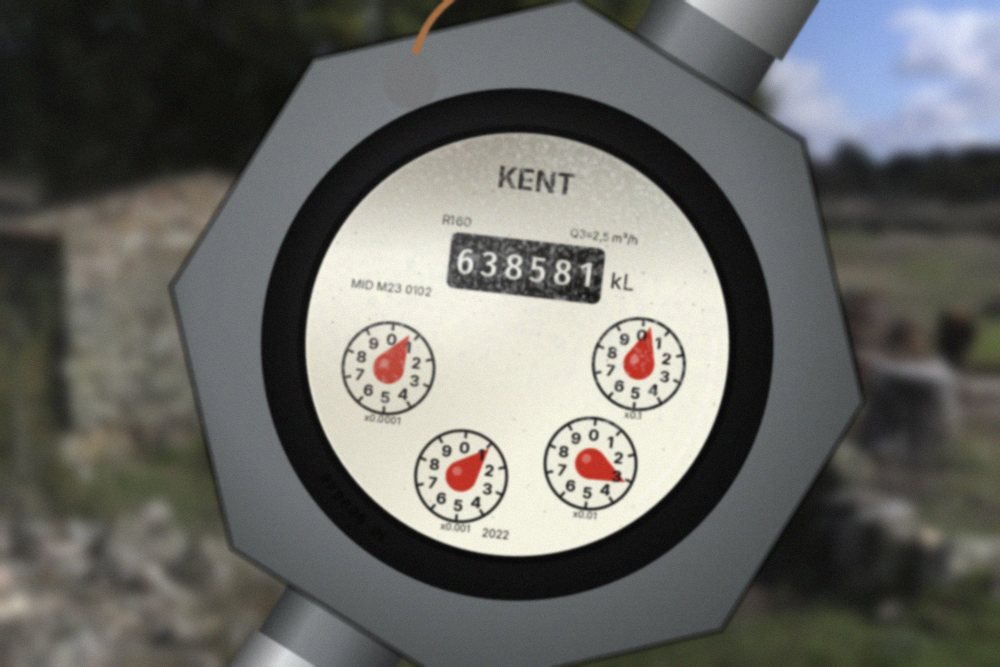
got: 638581.0310 kL
